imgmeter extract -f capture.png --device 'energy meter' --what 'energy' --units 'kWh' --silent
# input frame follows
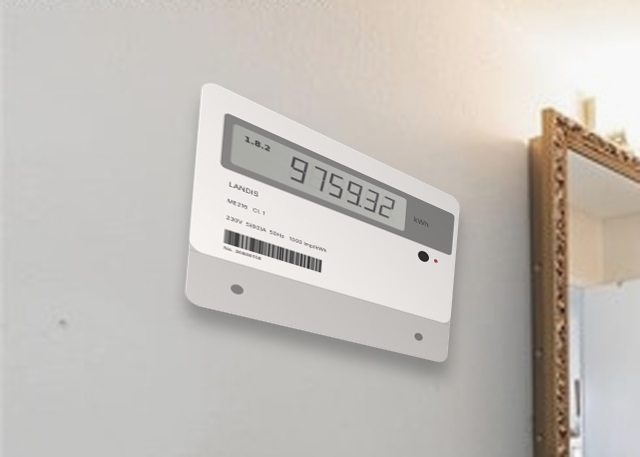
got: 9759.32 kWh
